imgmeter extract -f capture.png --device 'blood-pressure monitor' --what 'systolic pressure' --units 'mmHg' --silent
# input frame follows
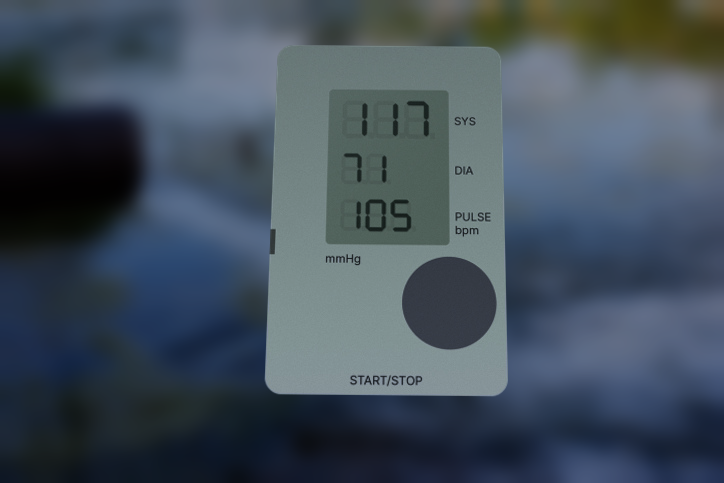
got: 117 mmHg
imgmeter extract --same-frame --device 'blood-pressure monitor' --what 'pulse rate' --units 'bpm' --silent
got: 105 bpm
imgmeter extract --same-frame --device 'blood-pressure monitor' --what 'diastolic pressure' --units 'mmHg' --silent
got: 71 mmHg
